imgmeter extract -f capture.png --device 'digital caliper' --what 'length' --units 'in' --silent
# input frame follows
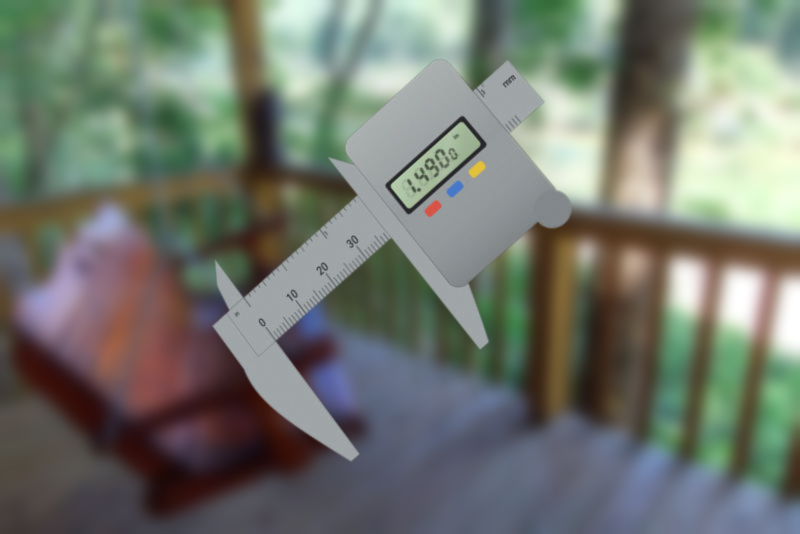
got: 1.4900 in
